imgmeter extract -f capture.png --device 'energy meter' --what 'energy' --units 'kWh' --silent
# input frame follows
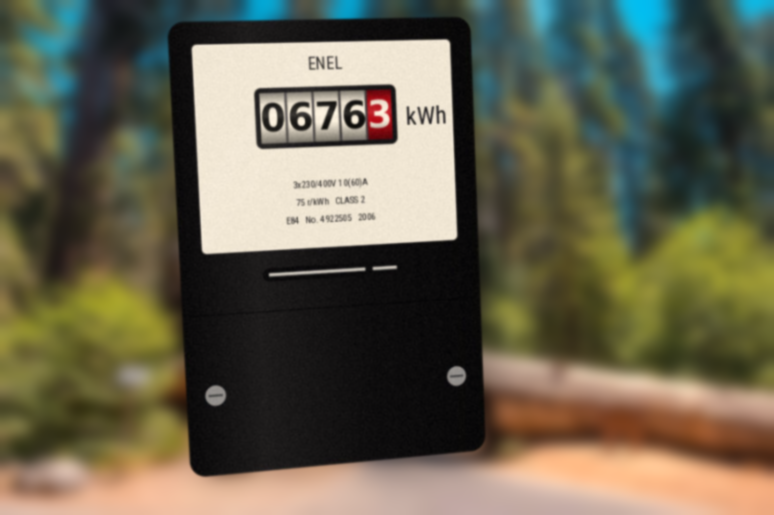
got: 676.3 kWh
